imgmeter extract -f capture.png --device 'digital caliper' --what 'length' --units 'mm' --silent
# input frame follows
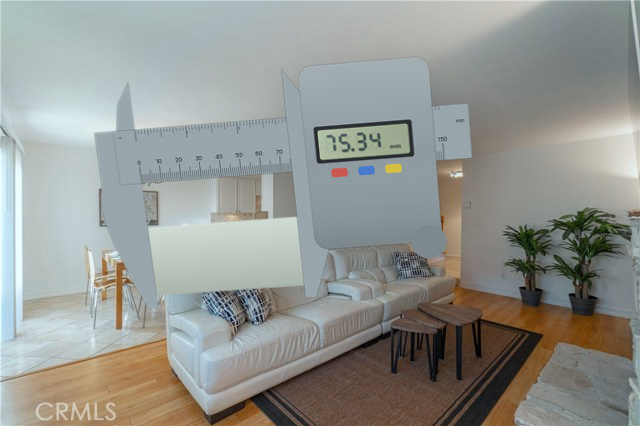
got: 75.34 mm
